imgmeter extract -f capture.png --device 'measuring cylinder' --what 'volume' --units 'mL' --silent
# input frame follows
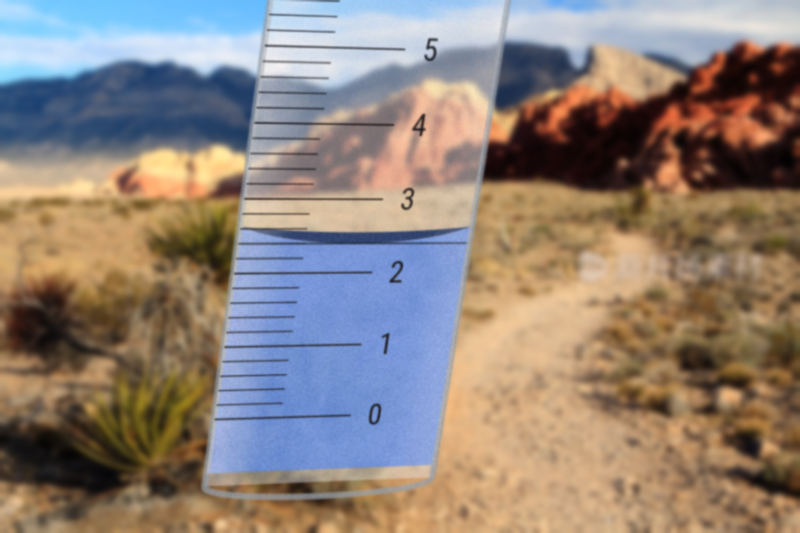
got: 2.4 mL
